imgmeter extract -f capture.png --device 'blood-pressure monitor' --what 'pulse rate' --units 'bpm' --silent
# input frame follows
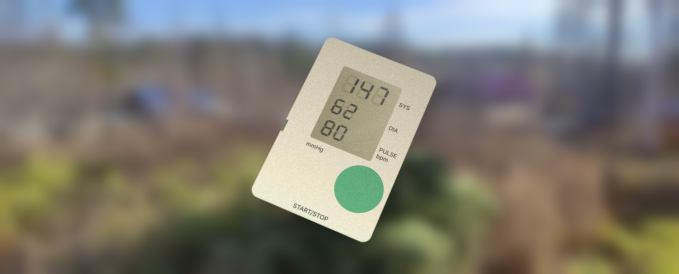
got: 80 bpm
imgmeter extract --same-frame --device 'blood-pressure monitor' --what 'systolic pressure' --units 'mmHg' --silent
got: 147 mmHg
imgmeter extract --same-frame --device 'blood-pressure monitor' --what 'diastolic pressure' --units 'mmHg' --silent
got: 62 mmHg
